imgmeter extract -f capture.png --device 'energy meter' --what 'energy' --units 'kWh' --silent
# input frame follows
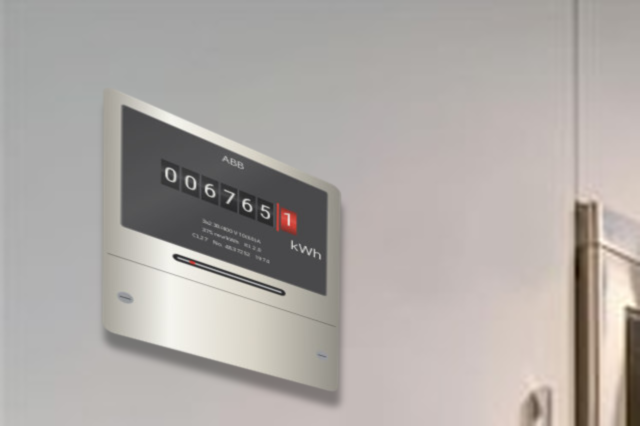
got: 6765.1 kWh
